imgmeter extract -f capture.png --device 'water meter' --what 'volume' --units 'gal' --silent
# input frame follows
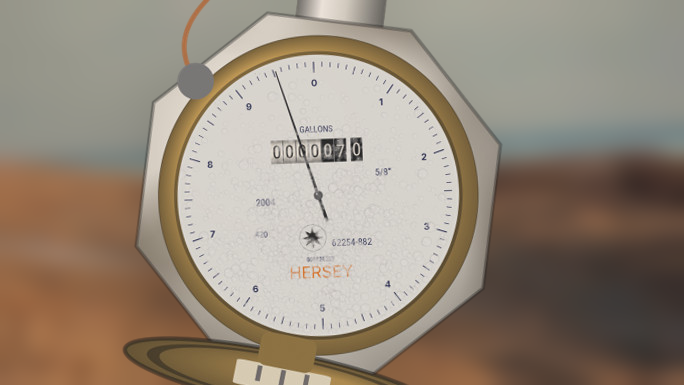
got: 69.5 gal
